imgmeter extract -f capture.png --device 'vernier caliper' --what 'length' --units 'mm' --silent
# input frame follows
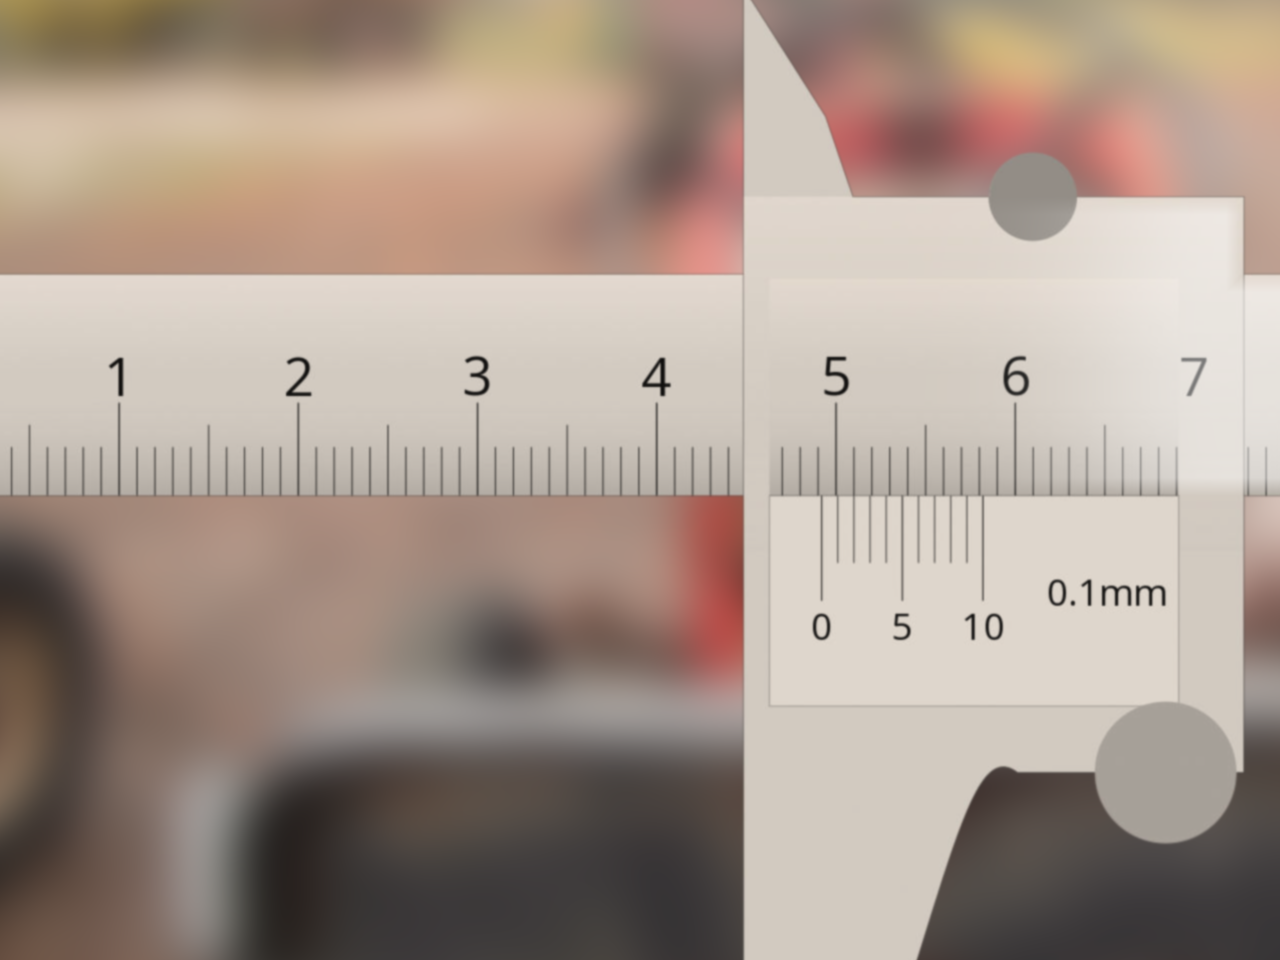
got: 49.2 mm
